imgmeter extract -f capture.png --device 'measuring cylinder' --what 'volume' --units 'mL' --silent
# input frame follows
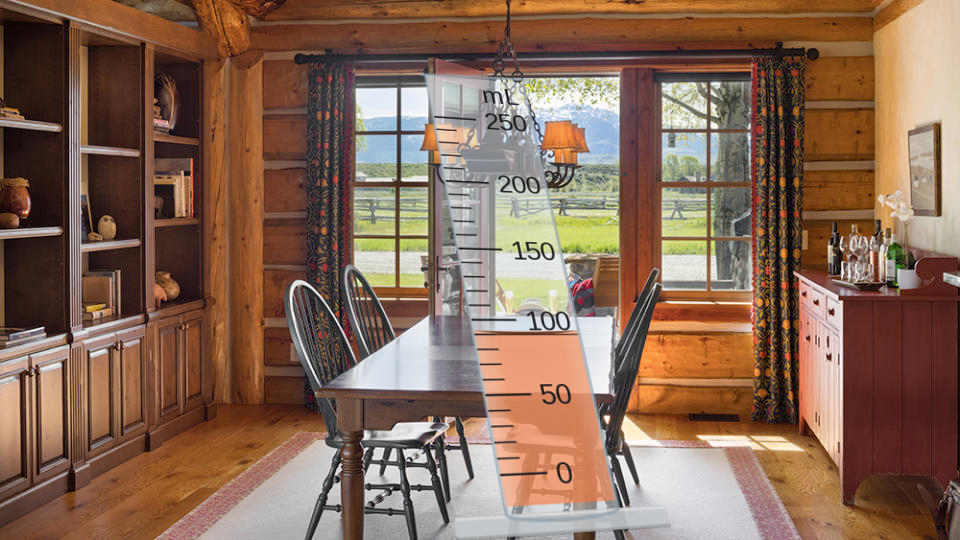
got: 90 mL
